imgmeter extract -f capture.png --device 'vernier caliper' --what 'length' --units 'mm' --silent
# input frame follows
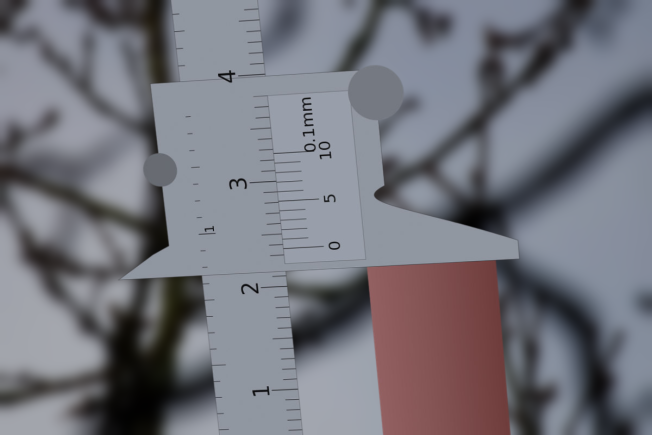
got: 23.6 mm
